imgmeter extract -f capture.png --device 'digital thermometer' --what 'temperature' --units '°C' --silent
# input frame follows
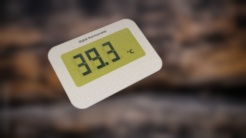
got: 39.3 °C
